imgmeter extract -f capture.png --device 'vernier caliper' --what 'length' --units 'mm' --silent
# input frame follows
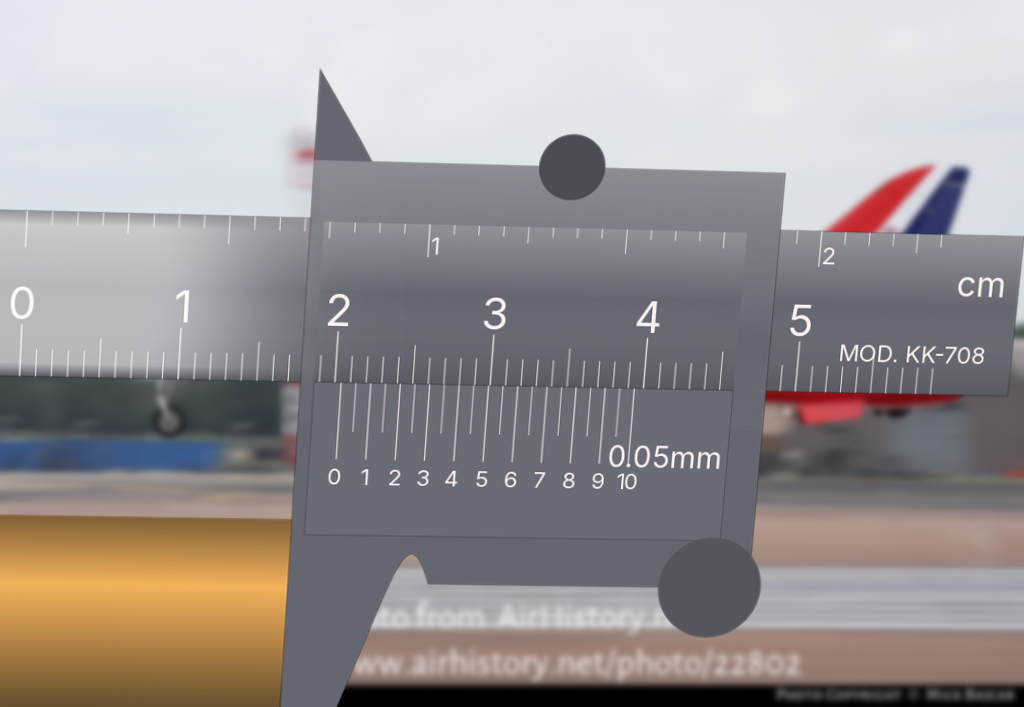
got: 20.4 mm
